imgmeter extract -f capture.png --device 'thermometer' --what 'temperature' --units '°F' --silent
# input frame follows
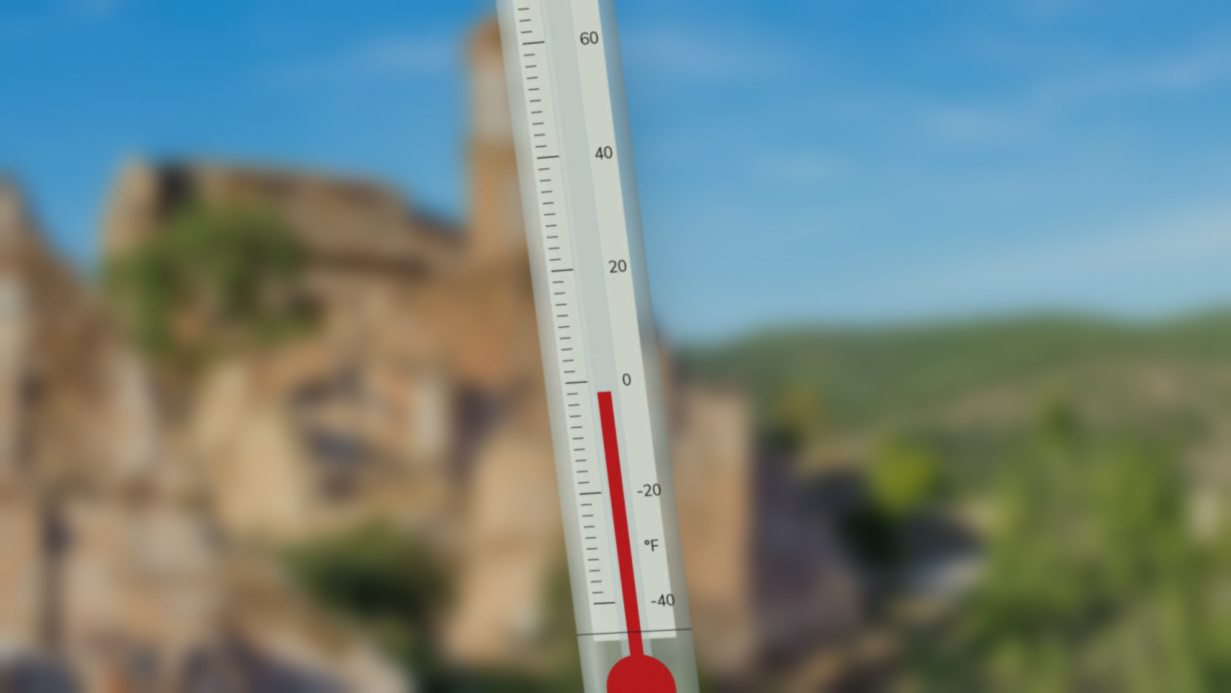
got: -2 °F
